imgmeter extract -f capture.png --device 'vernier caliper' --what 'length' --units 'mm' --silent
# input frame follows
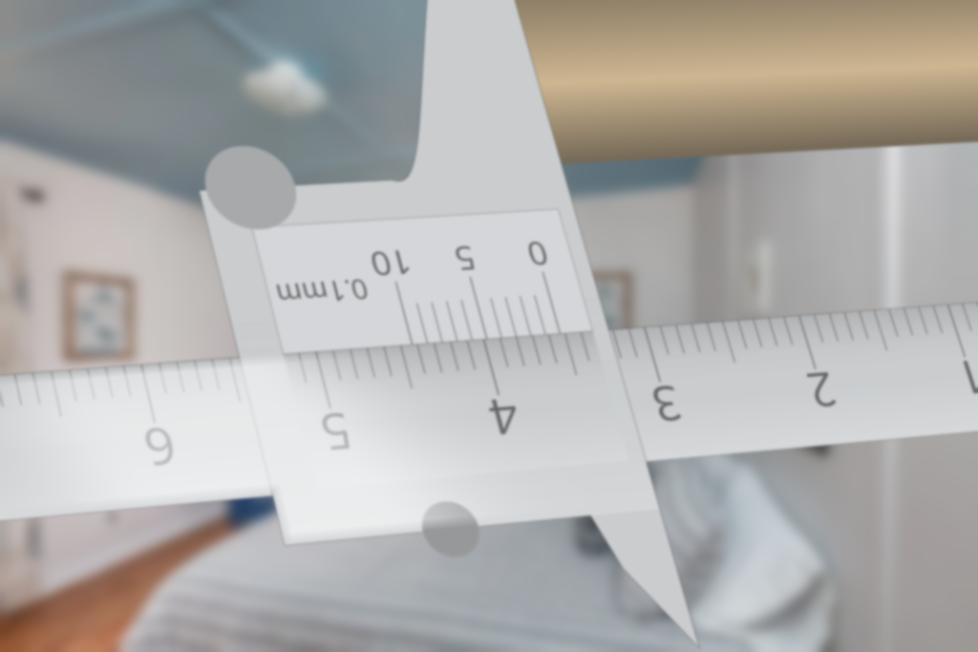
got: 35.3 mm
